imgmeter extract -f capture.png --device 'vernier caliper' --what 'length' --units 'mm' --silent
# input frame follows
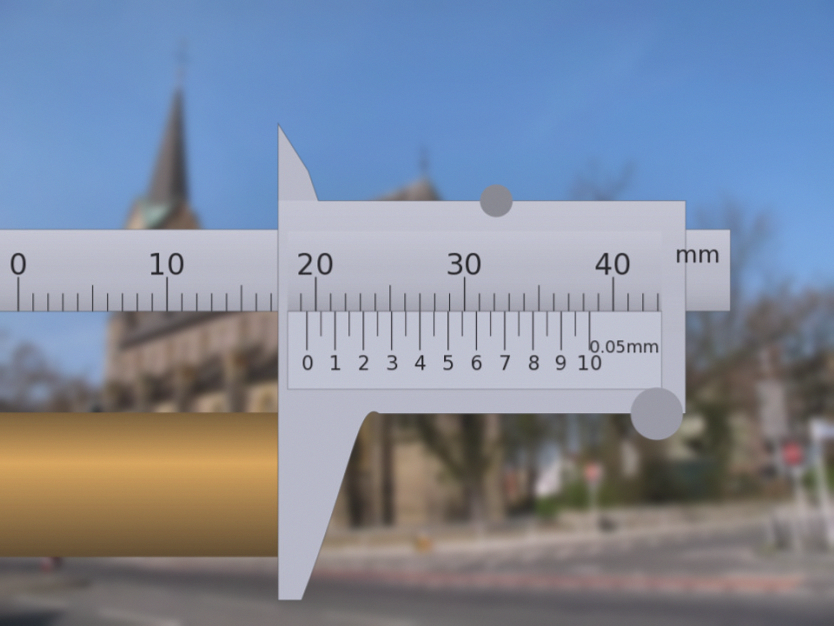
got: 19.4 mm
